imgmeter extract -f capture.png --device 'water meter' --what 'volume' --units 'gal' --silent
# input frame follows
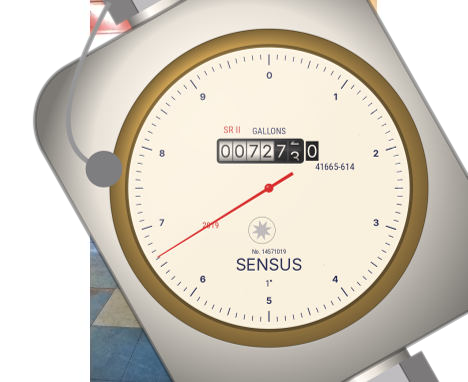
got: 72726.6 gal
